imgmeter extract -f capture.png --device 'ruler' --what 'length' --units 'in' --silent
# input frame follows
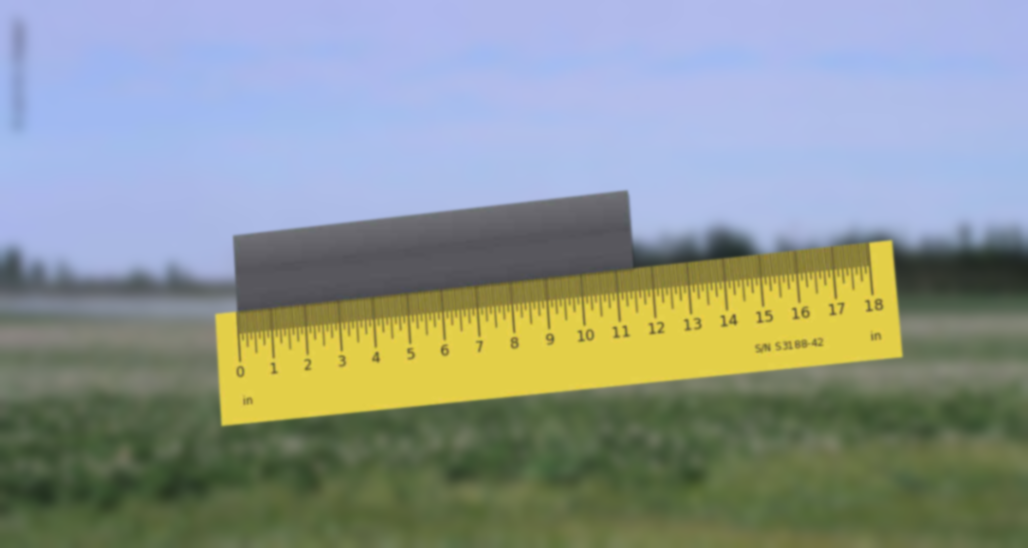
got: 11.5 in
